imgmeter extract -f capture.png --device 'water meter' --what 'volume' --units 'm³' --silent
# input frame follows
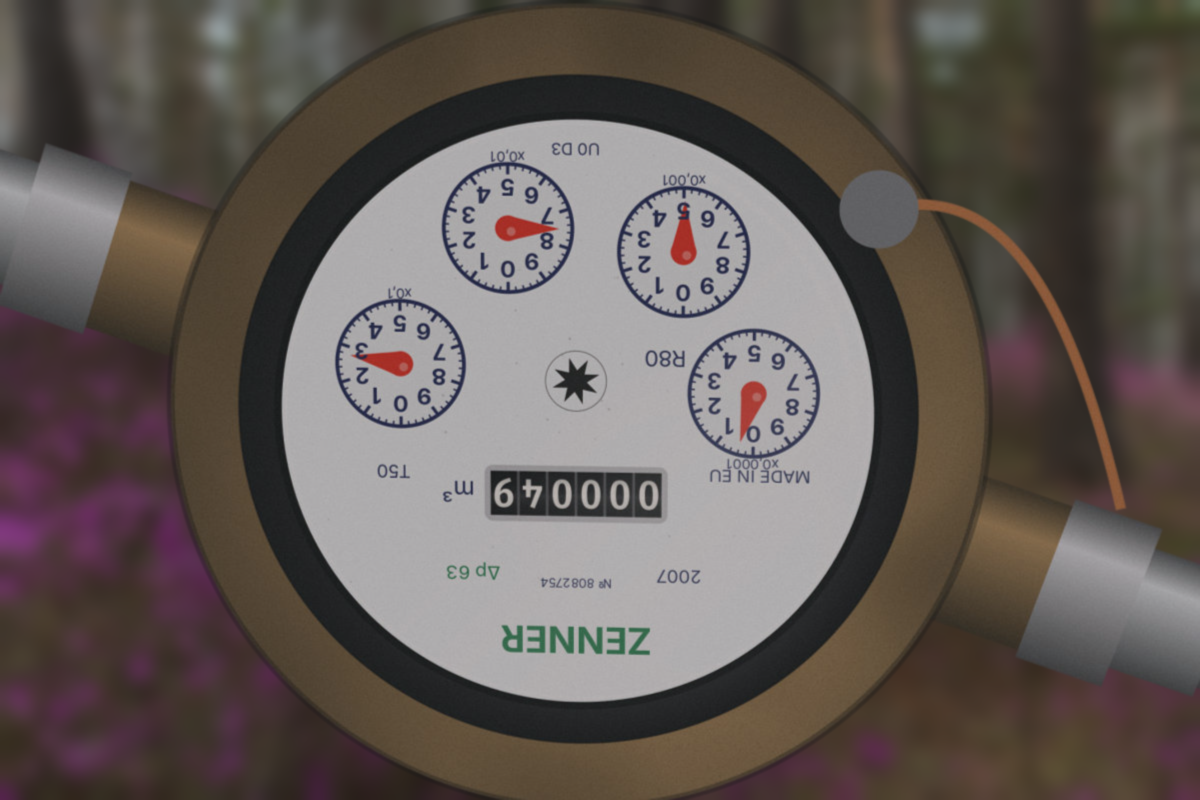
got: 49.2750 m³
